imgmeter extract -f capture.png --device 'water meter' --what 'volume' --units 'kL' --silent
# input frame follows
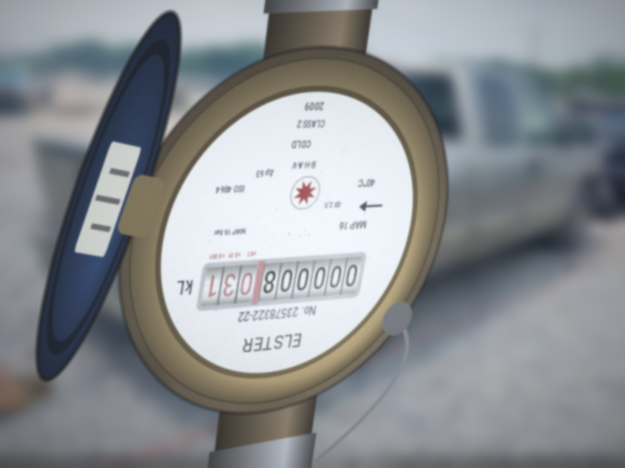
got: 8.031 kL
